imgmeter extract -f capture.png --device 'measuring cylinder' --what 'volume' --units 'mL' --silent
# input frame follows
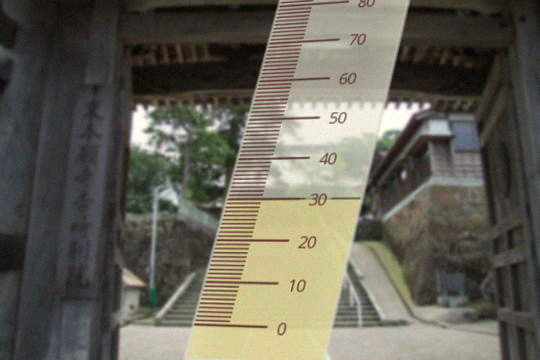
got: 30 mL
